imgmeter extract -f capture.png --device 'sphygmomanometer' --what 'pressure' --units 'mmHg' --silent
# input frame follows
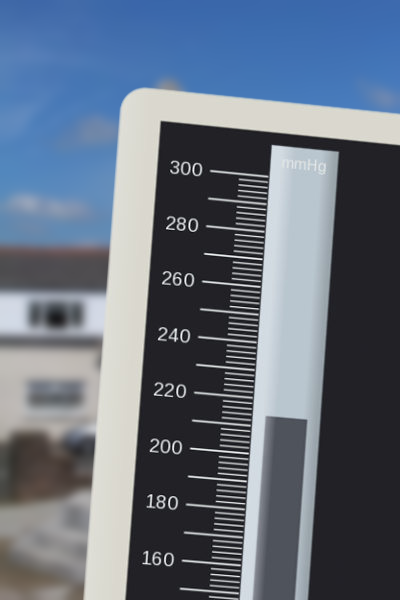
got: 214 mmHg
